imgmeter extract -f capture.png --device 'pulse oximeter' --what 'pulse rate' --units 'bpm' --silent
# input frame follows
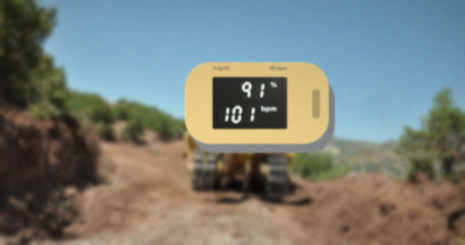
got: 101 bpm
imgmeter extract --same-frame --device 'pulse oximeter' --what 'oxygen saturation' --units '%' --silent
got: 91 %
